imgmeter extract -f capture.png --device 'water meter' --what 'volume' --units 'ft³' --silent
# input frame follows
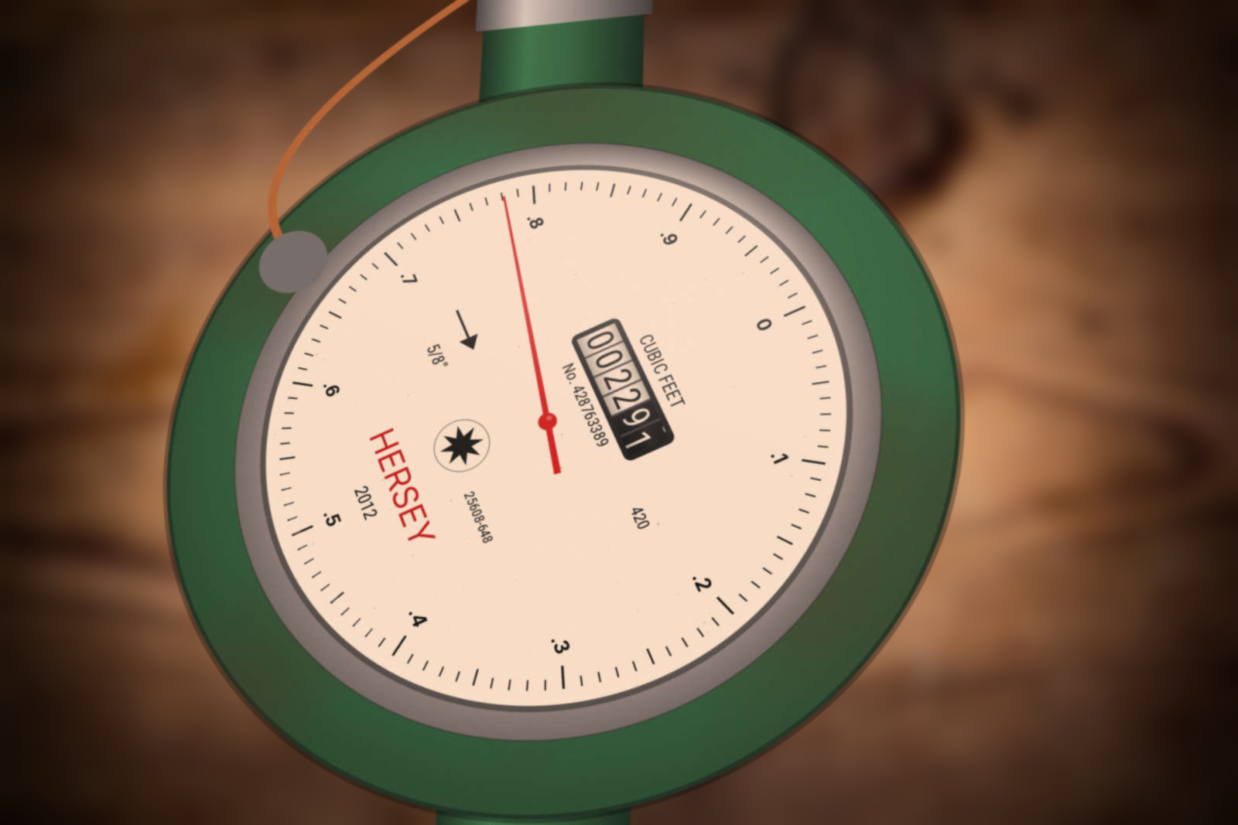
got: 2290.78 ft³
